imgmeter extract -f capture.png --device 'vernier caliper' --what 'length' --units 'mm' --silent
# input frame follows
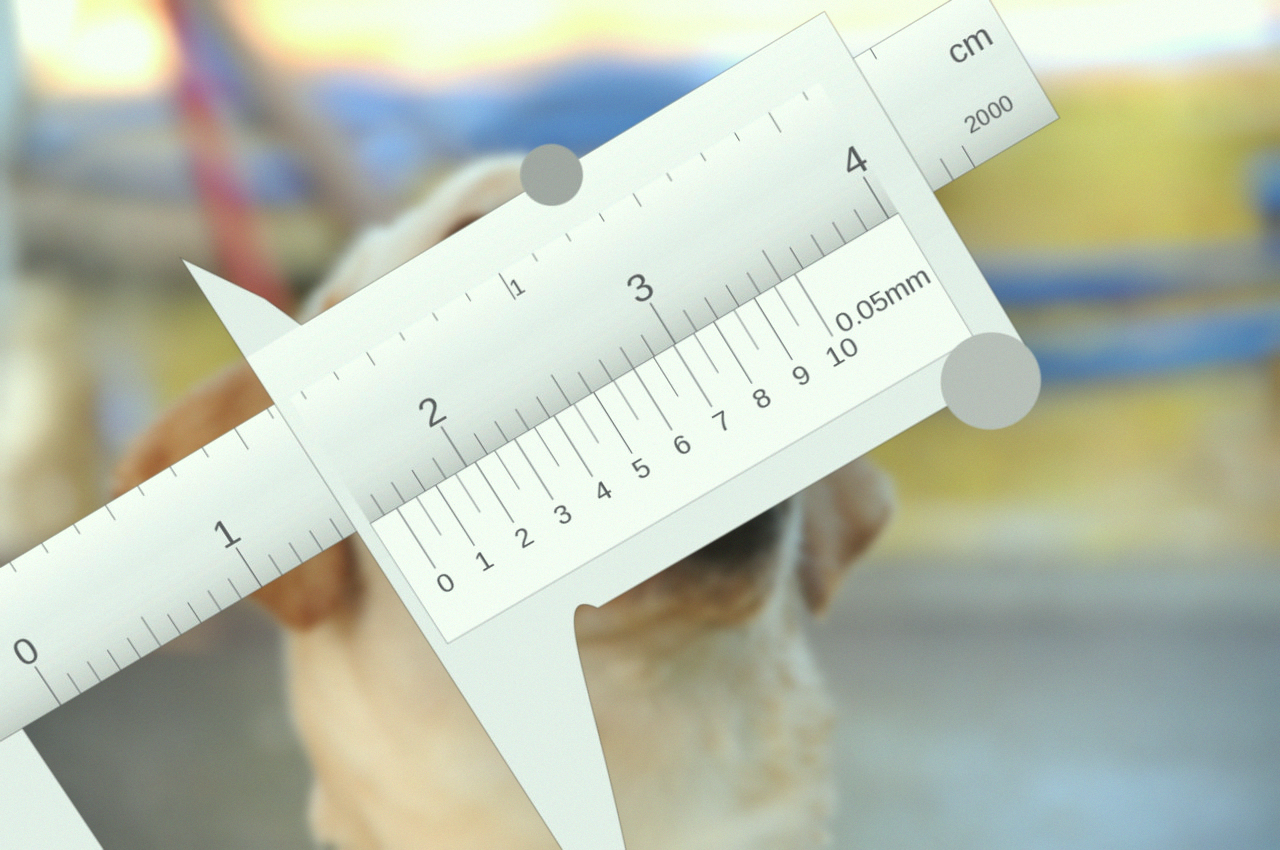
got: 16.6 mm
